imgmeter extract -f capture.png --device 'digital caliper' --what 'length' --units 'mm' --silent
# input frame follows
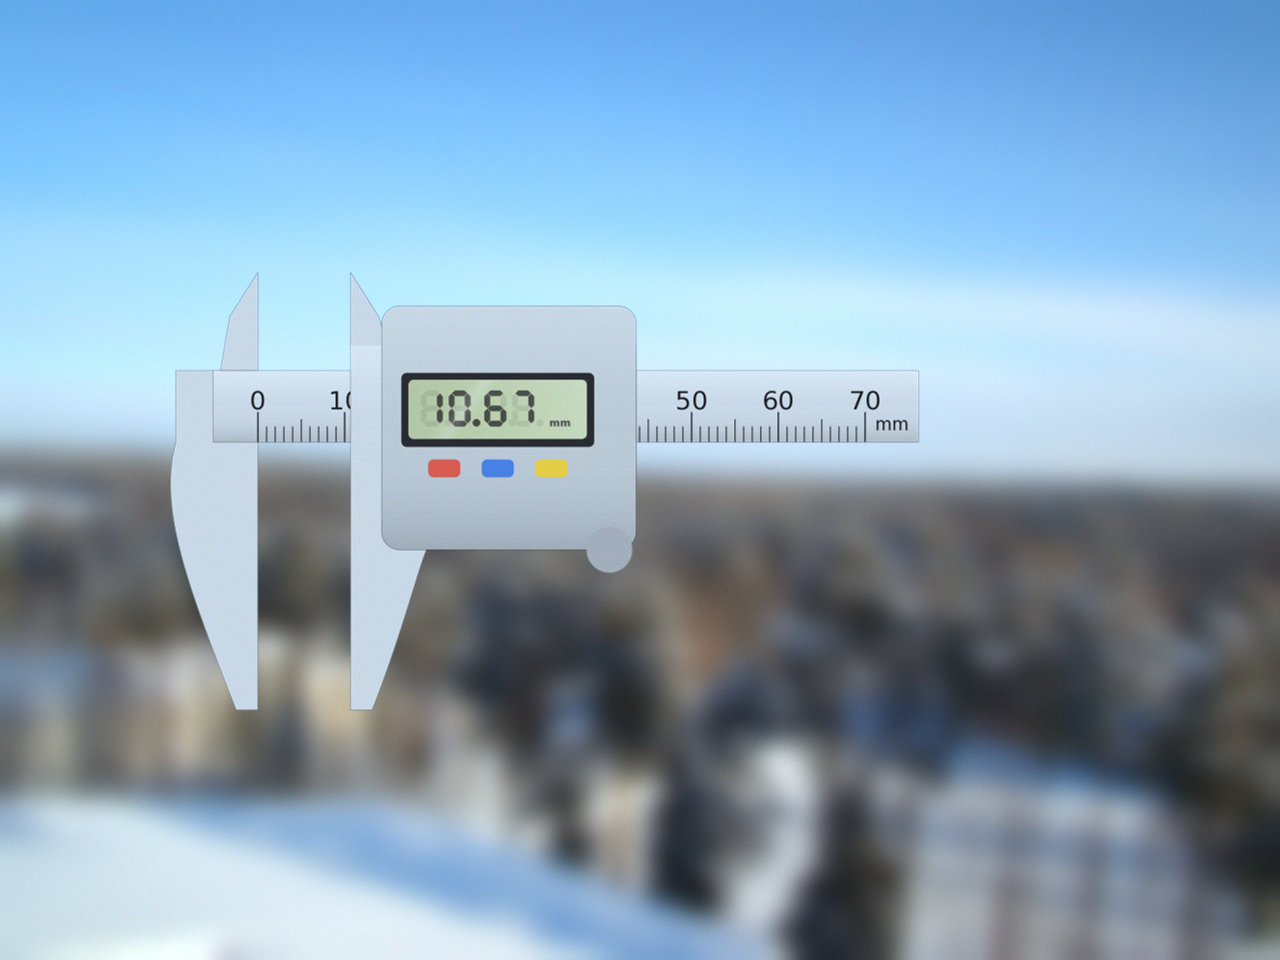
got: 10.67 mm
